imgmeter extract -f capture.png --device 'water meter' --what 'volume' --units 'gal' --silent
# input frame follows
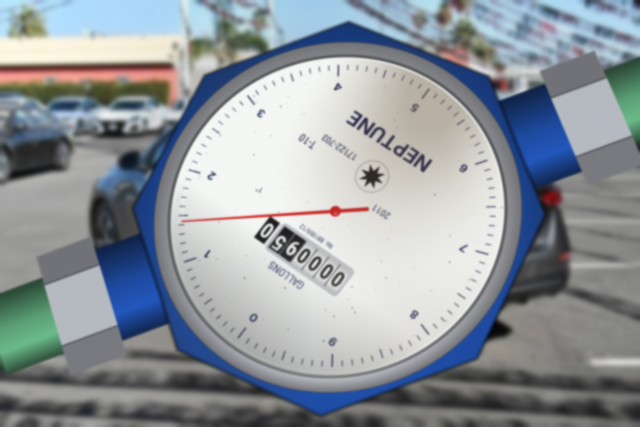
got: 951.4 gal
